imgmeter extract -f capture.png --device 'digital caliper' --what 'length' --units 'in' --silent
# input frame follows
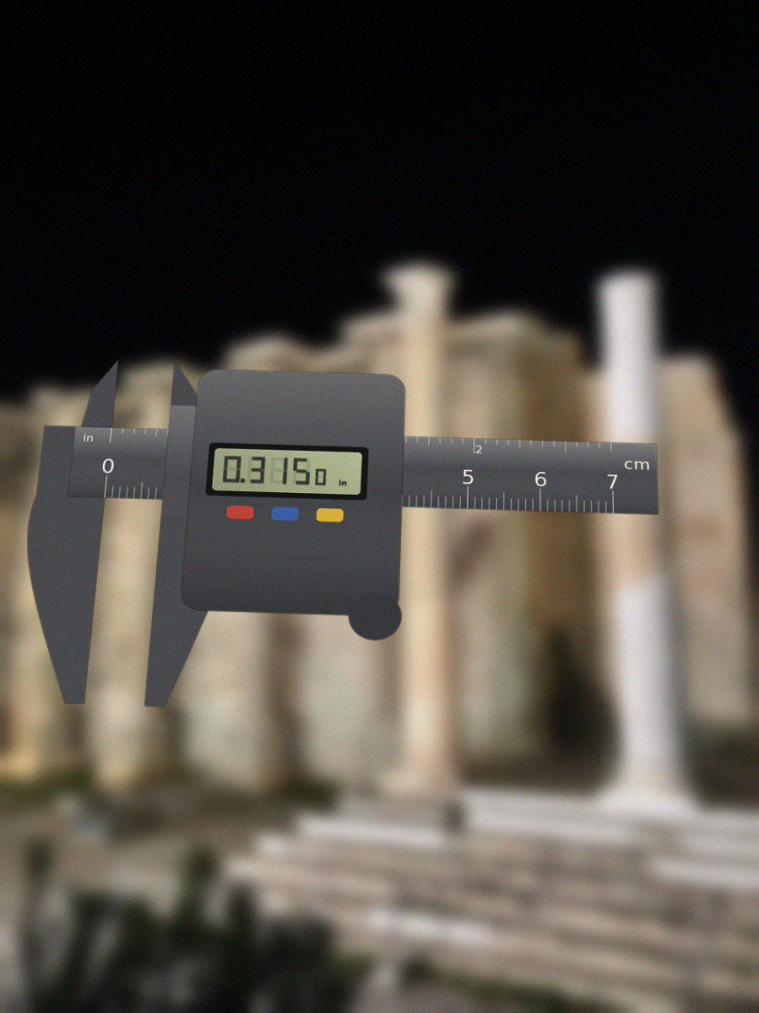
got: 0.3150 in
